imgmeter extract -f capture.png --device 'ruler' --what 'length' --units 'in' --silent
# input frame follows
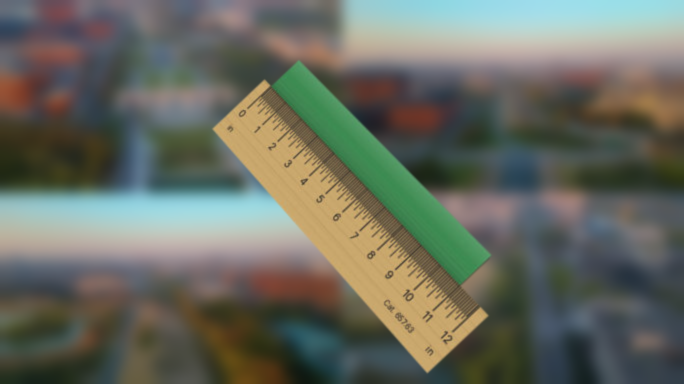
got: 11 in
